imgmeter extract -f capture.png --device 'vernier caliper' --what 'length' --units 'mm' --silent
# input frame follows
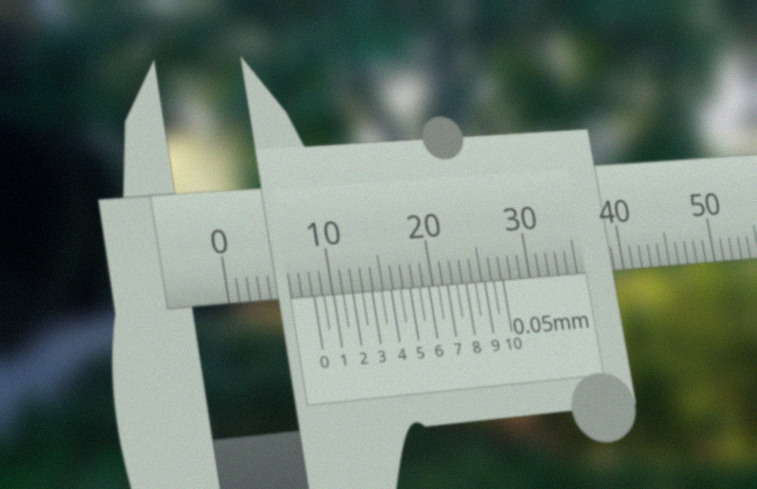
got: 8.2 mm
